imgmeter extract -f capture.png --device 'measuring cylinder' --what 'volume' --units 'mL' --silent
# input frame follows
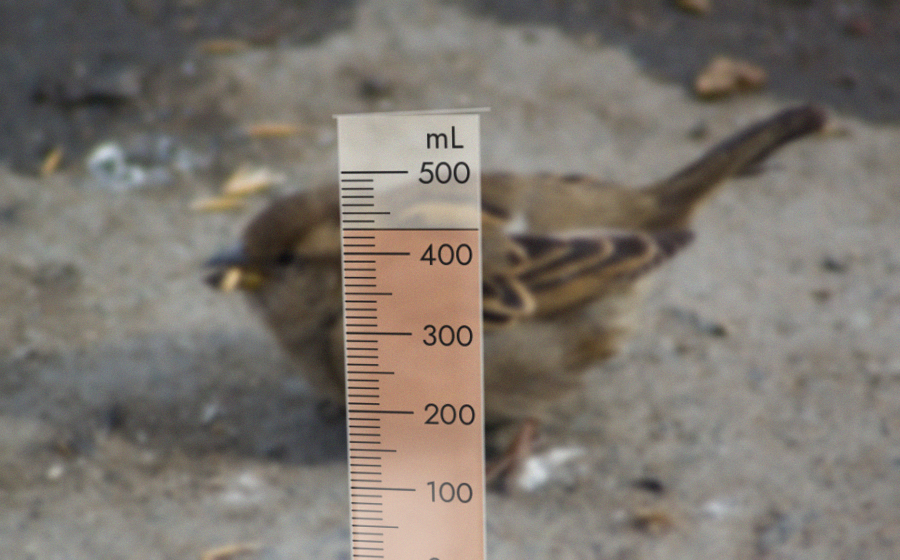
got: 430 mL
